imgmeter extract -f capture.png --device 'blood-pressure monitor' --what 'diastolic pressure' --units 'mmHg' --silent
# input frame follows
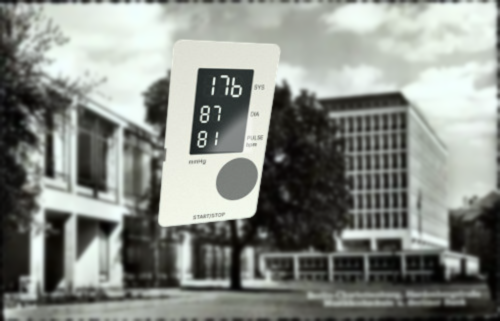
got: 87 mmHg
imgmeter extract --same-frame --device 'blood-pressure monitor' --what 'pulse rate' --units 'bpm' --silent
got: 81 bpm
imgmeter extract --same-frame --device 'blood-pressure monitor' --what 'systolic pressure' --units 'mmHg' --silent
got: 176 mmHg
